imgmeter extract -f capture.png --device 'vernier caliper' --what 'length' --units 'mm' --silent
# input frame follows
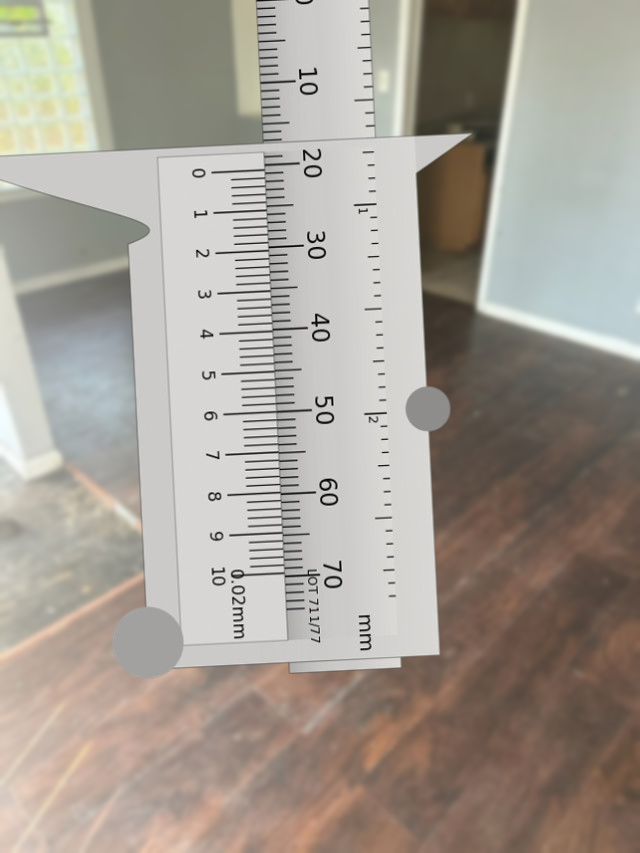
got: 20.6 mm
